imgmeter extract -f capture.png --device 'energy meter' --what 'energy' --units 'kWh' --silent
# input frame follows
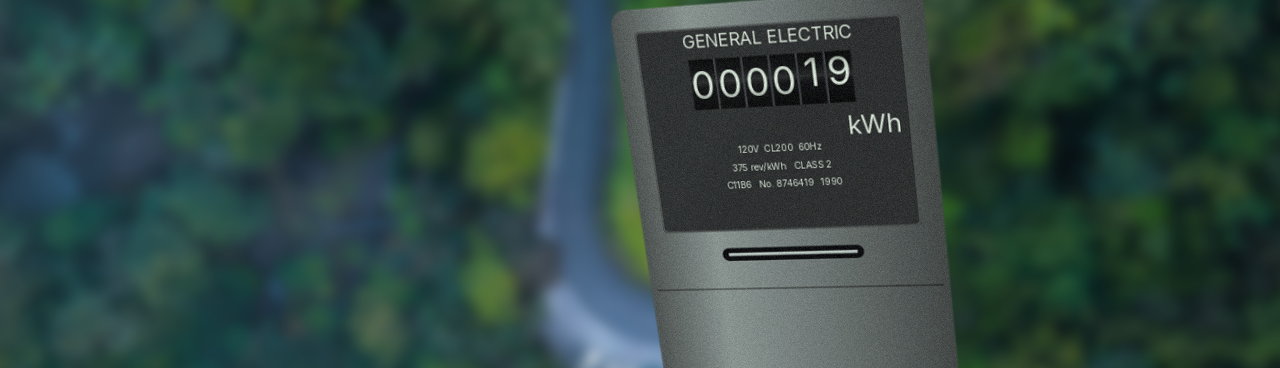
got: 19 kWh
